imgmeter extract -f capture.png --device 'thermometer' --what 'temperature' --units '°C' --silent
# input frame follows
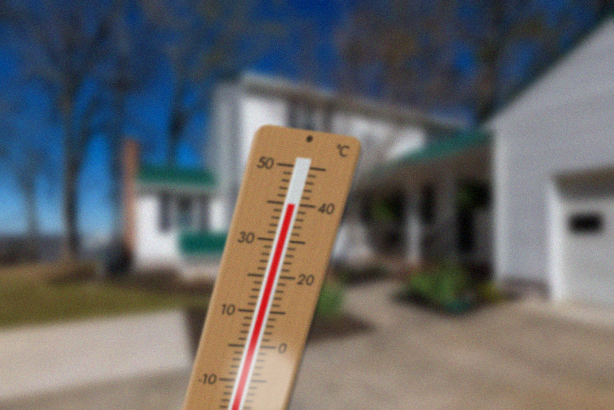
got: 40 °C
